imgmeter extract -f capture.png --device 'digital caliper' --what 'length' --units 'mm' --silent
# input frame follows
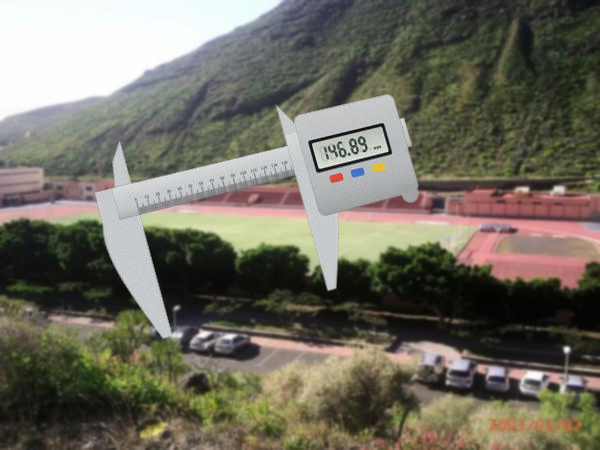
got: 146.89 mm
